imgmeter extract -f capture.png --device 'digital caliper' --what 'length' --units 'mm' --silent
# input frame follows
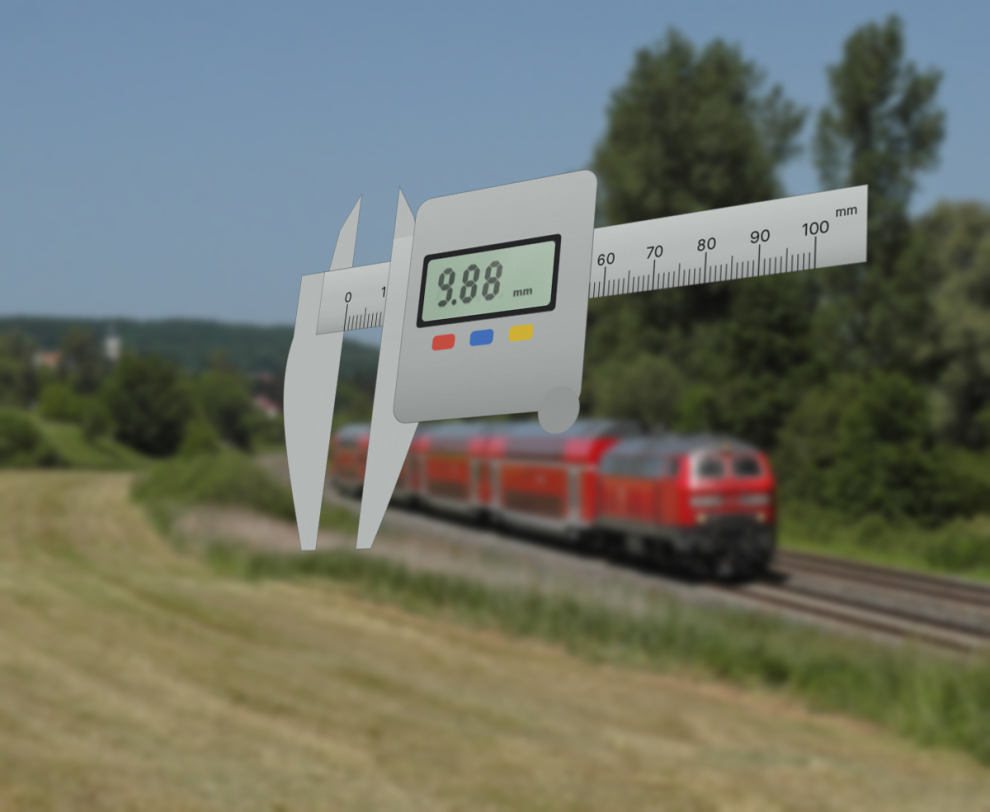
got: 9.88 mm
